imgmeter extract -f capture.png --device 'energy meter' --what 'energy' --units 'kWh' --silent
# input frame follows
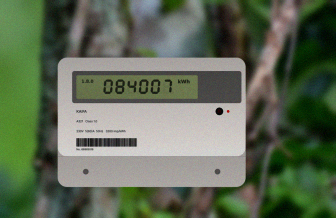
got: 84007 kWh
